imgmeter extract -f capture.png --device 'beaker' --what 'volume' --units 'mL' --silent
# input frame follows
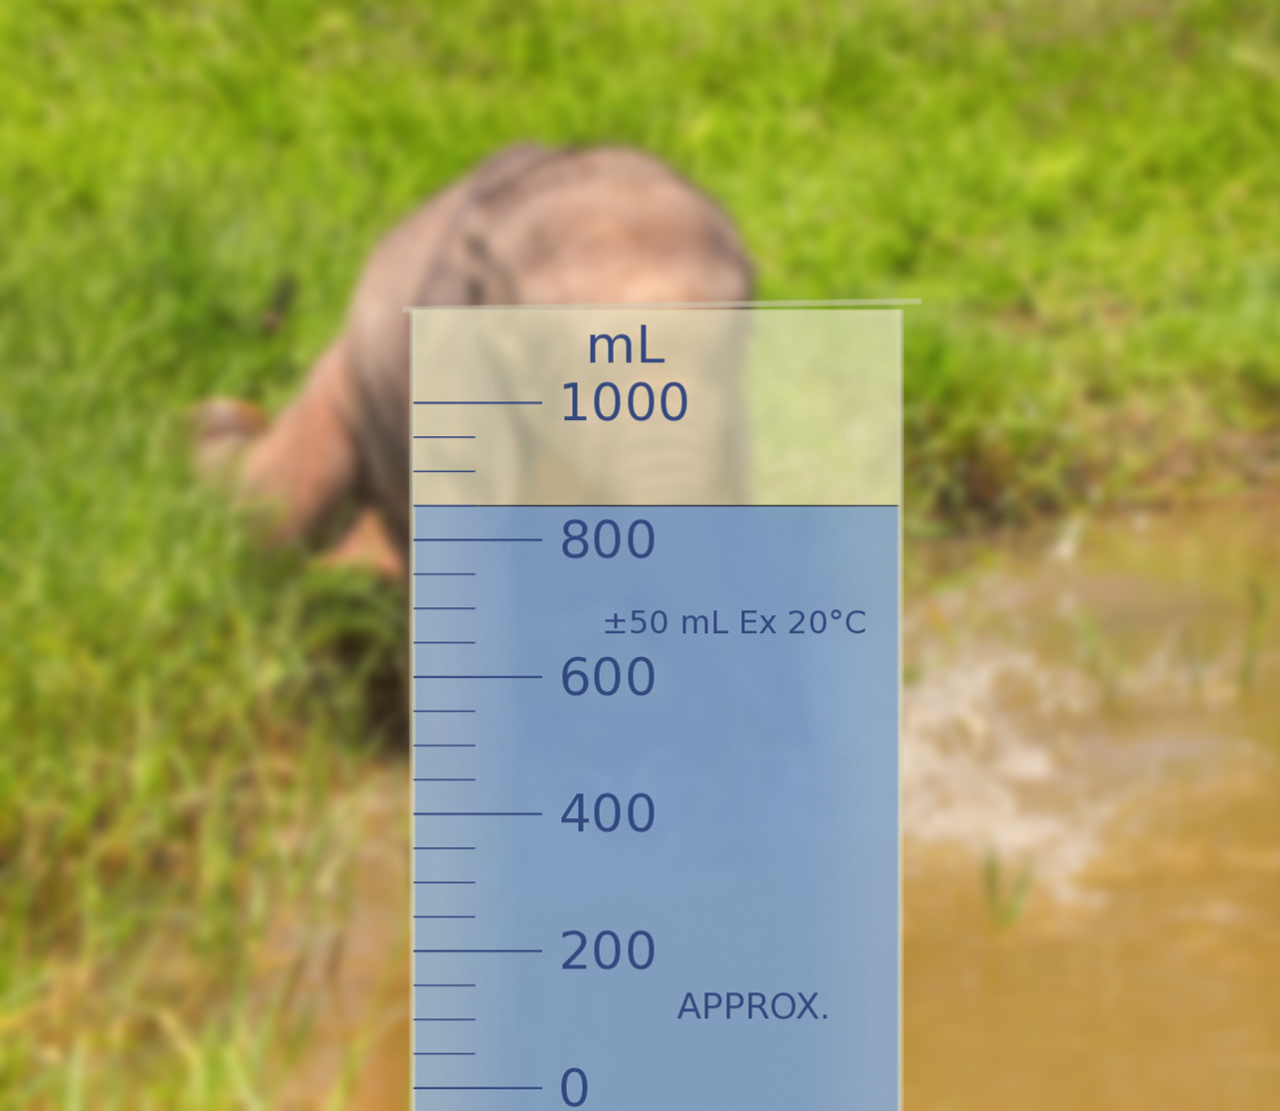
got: 850 mL
